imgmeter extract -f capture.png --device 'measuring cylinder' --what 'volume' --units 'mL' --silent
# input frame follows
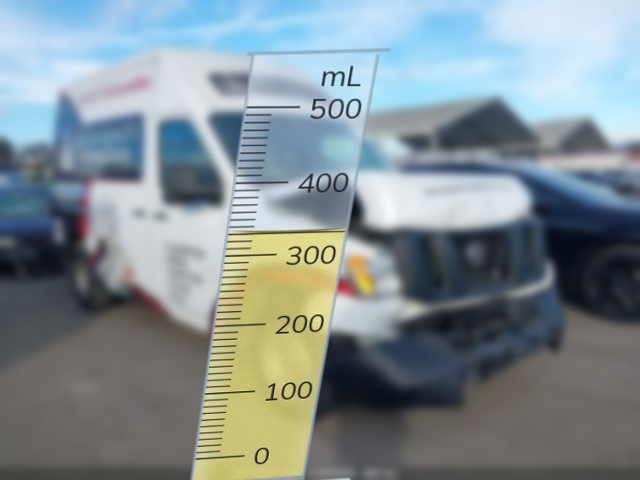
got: 330 mL
